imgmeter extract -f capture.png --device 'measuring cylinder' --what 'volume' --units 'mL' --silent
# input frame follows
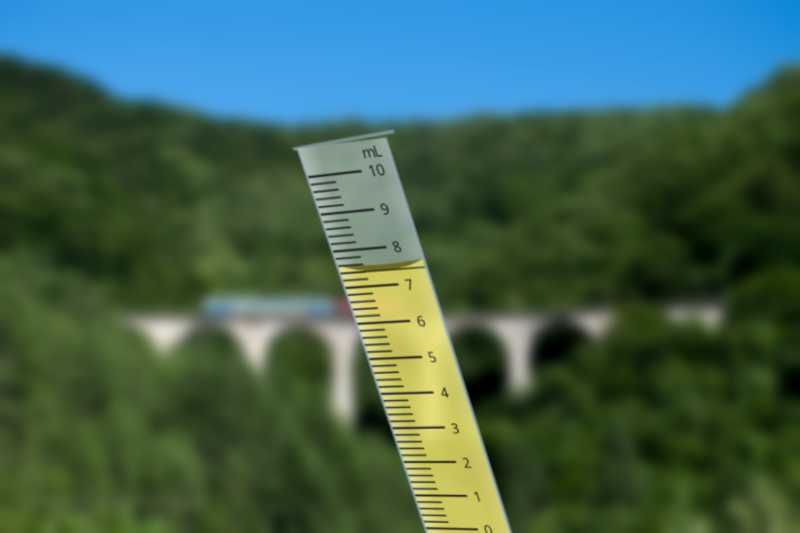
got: 7.4 mL
